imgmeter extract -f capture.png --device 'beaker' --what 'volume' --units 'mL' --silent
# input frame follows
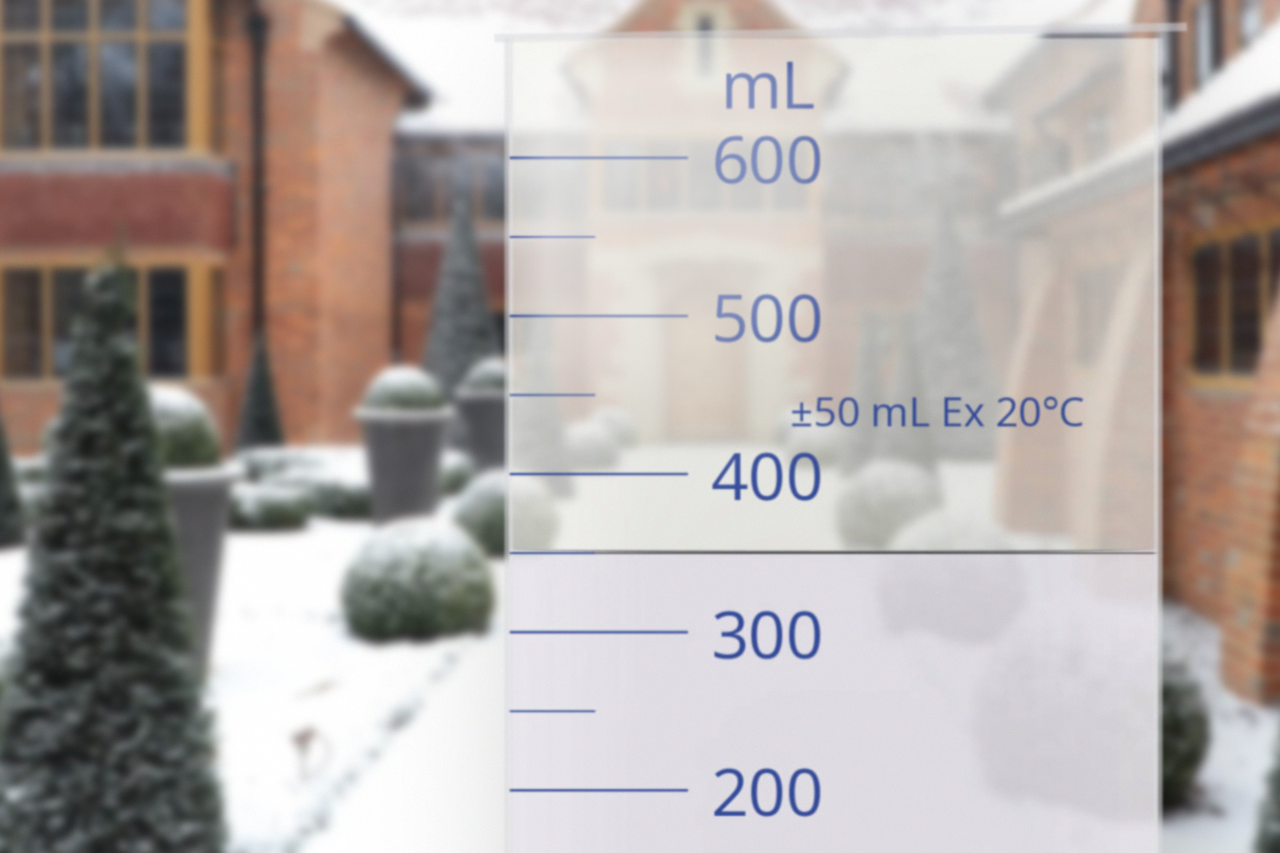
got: 350 mL
